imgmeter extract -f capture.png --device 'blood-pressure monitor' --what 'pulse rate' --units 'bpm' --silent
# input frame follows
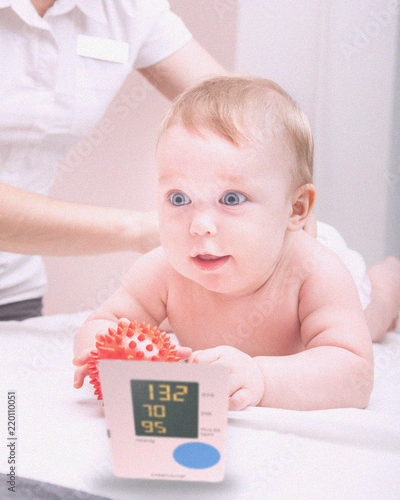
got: 95 bpm
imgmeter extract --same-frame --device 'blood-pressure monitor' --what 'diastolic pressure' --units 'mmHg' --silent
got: 70 mmHg
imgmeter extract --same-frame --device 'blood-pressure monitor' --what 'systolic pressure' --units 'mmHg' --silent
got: 132 mmHg
